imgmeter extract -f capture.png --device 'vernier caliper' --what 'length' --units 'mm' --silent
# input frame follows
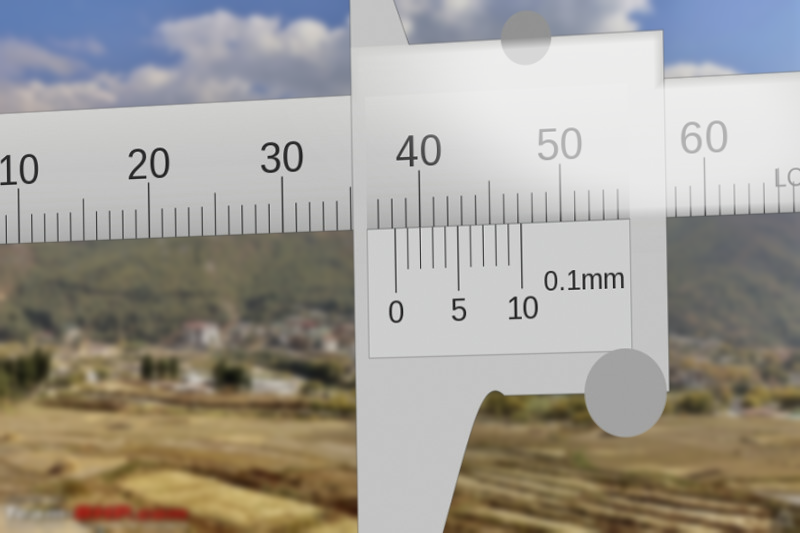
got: 38.2 mm
